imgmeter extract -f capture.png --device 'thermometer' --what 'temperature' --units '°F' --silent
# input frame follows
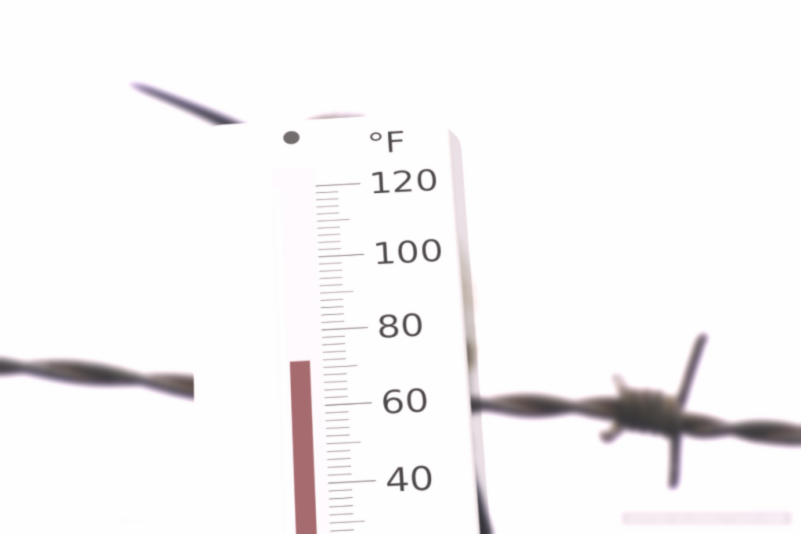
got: 72 °F
